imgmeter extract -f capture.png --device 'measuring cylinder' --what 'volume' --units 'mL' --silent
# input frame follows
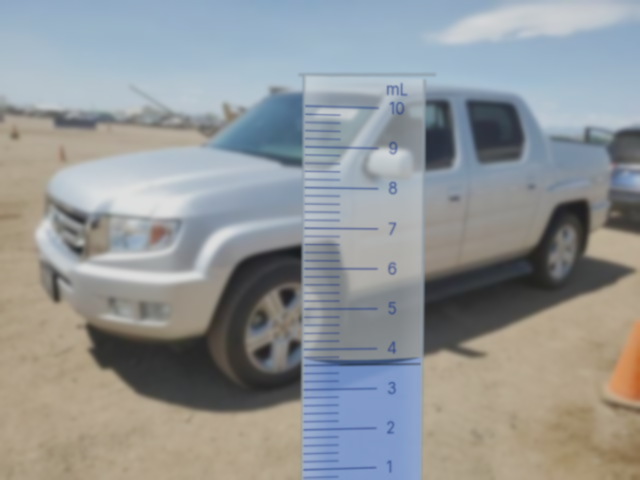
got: 3.6 mL
